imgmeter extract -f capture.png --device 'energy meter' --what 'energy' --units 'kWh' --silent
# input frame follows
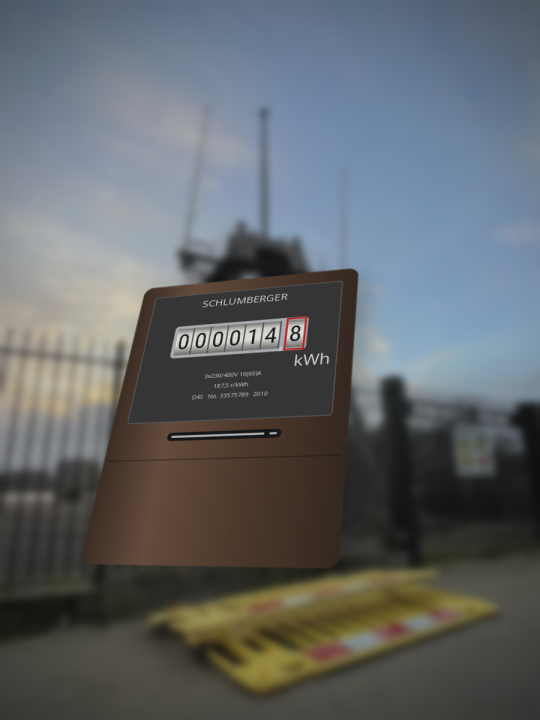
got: 14.8 kWh
